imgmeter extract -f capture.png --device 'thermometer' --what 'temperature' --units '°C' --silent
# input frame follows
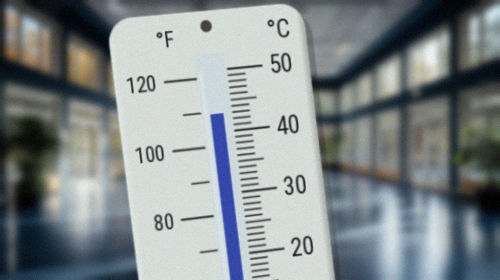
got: 43 °C
